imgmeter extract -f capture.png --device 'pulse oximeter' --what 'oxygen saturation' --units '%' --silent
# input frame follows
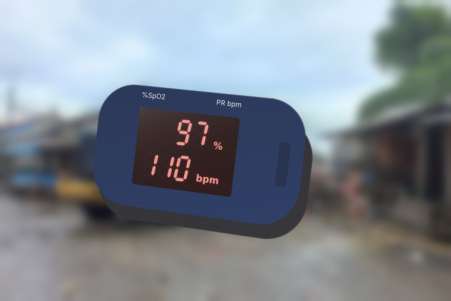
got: 97 %
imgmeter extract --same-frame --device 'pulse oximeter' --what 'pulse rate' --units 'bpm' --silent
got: 110 bpm
